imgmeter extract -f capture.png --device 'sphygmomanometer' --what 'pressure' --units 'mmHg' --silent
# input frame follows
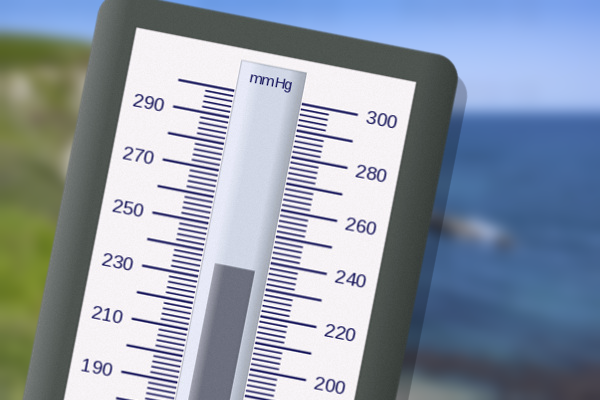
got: 236 mmHg
